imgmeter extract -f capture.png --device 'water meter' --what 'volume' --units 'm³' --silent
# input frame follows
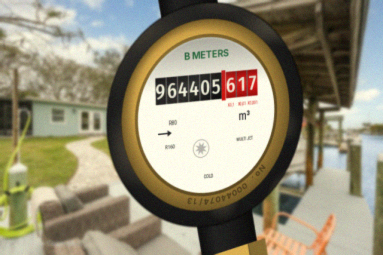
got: 964405.617 m³
